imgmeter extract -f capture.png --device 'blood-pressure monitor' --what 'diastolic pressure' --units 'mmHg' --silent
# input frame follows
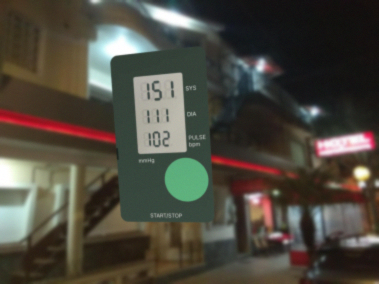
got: 111 mmHg
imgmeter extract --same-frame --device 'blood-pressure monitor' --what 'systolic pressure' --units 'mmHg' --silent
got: 151 mmHg
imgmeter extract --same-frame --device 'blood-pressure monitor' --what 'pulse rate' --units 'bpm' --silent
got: 102 bpm
